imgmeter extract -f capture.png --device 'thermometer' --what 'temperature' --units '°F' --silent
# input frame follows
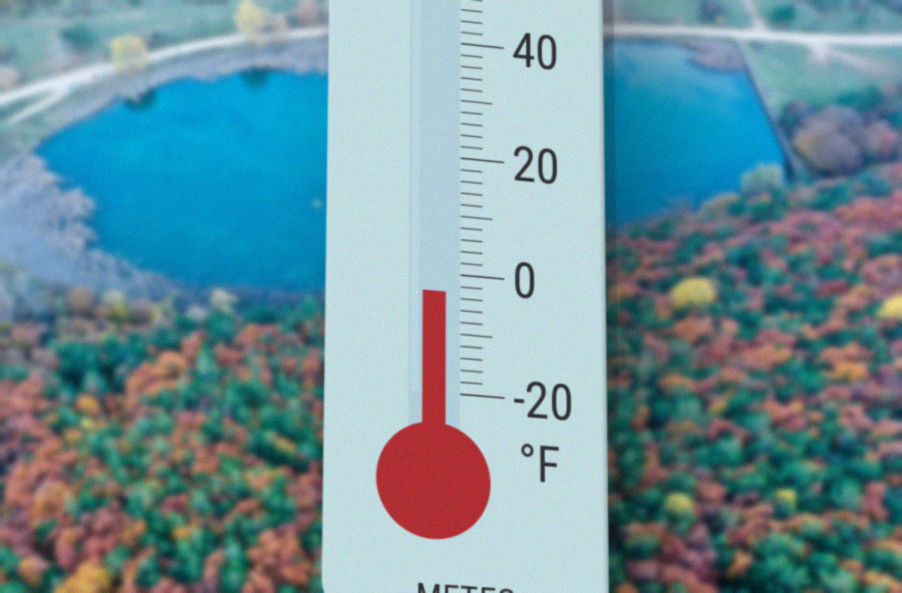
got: -3 °F
